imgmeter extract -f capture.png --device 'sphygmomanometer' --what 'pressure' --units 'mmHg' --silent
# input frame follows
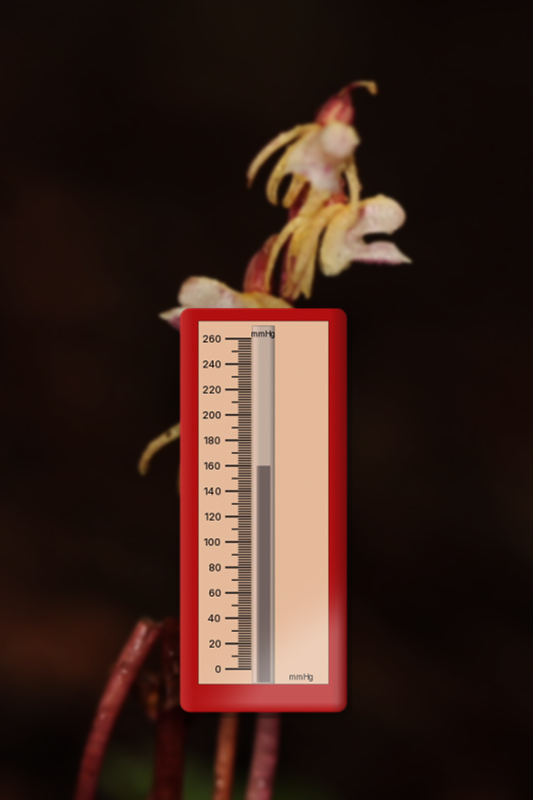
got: 160 mmHg
